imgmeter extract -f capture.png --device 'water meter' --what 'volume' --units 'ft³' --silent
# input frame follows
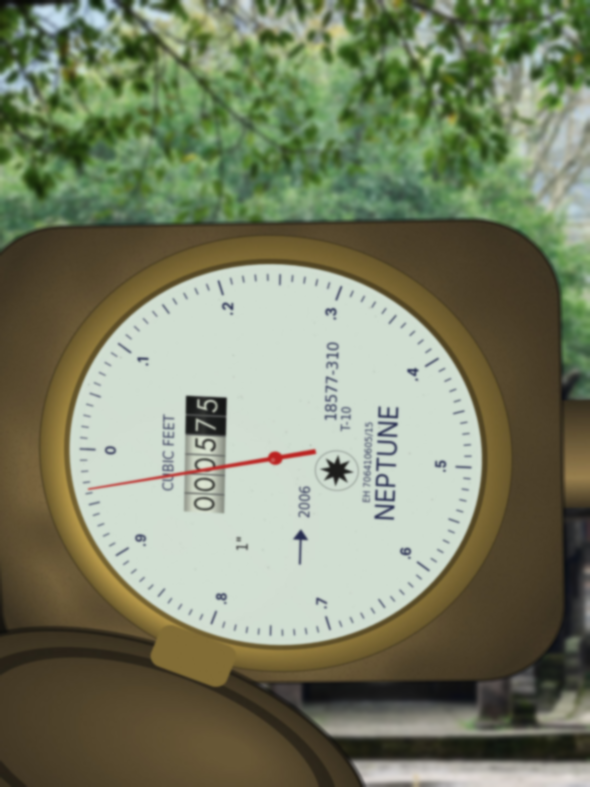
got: 574.96 ft³
